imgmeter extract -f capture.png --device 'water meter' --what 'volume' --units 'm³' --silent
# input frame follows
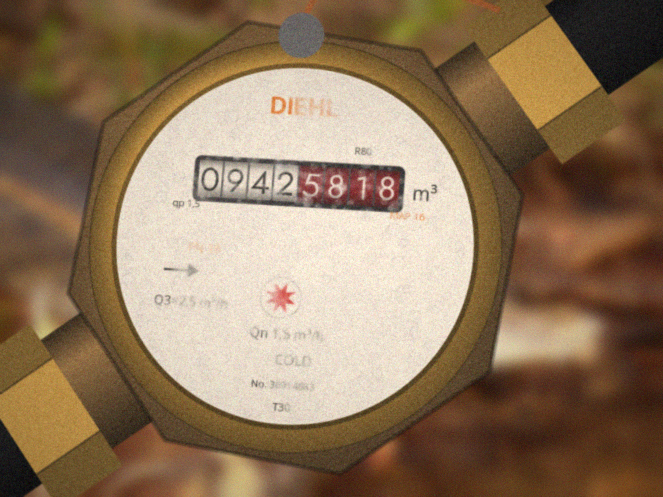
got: 942.5818 m³
